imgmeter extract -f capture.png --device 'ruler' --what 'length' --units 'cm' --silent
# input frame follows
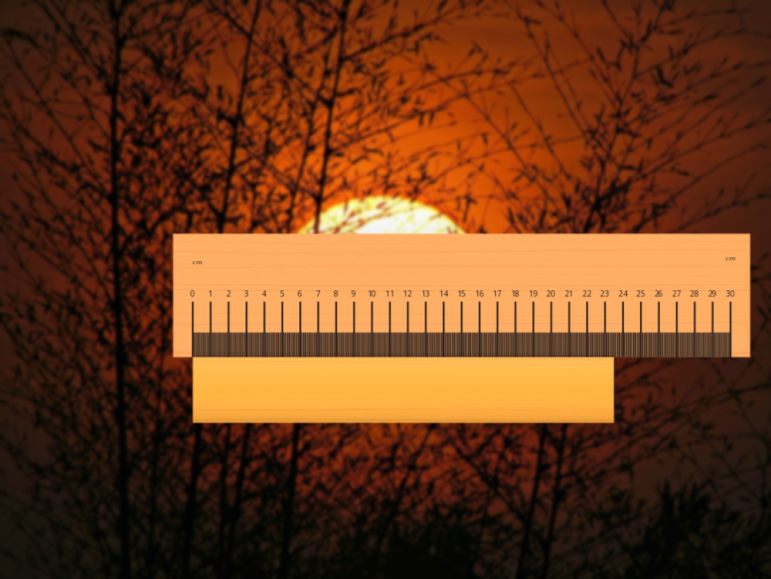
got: 23.5 cm
